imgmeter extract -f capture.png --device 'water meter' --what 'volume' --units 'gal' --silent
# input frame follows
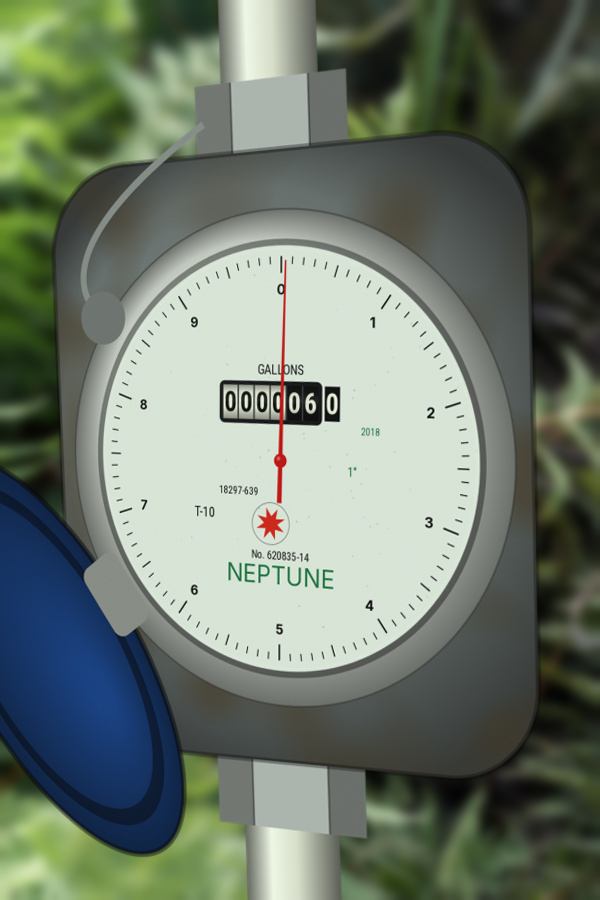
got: 60.0 gal
